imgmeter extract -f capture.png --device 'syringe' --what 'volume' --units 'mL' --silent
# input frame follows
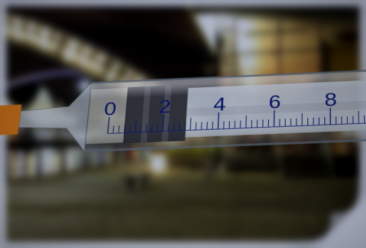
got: 0.6 mL
